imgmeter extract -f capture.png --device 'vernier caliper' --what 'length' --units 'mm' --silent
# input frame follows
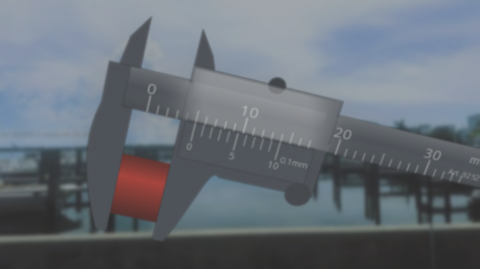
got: 5.0 mm
